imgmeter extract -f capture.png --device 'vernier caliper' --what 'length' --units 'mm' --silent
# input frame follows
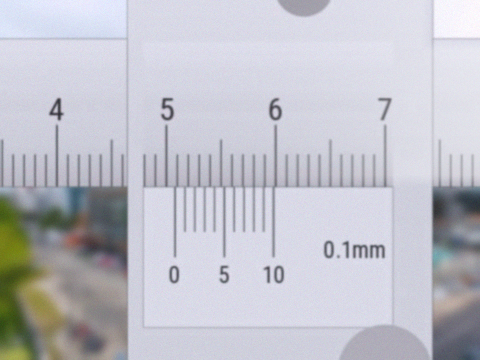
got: 50.8 mm
